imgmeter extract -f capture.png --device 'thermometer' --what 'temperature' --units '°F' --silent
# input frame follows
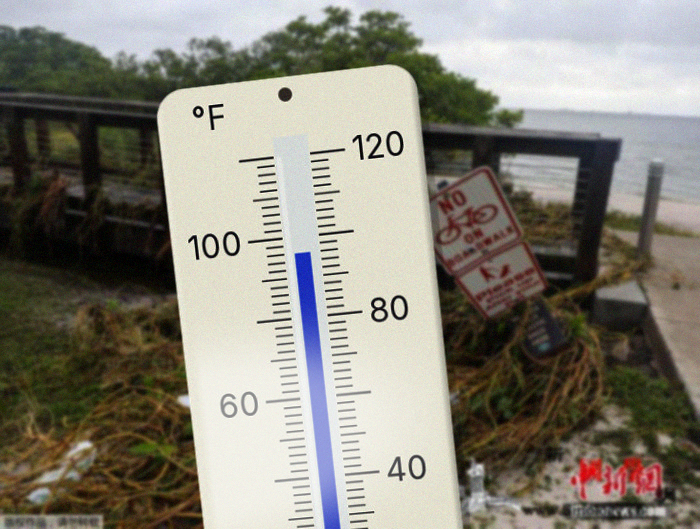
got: 96 °F
